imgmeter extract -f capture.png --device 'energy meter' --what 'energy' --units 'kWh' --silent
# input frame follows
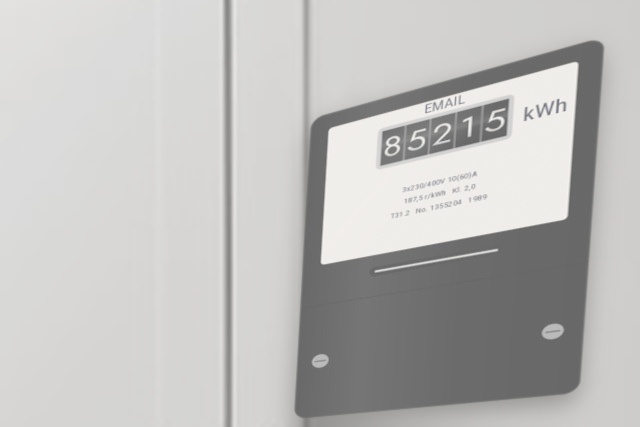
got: 85215 kWh
